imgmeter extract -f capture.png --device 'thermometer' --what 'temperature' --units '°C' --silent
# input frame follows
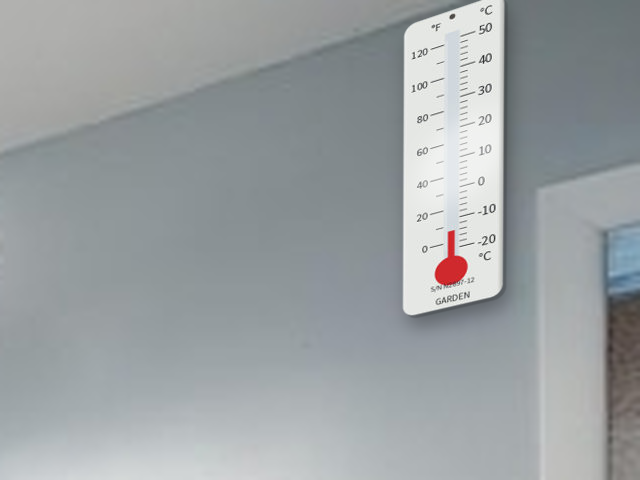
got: -14 °C
